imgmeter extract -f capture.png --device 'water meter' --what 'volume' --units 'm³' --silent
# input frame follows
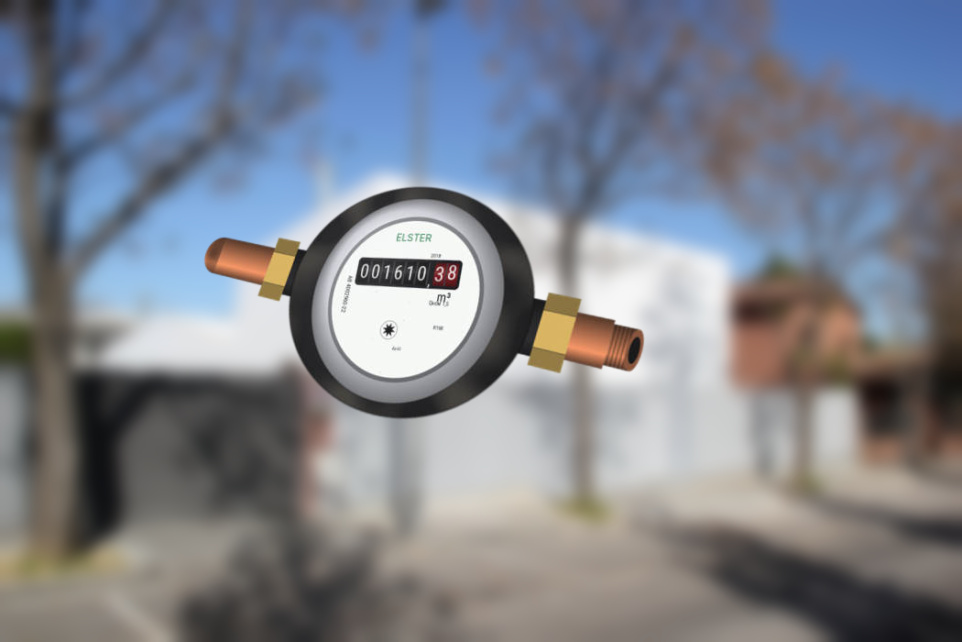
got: 1610.38 m³
